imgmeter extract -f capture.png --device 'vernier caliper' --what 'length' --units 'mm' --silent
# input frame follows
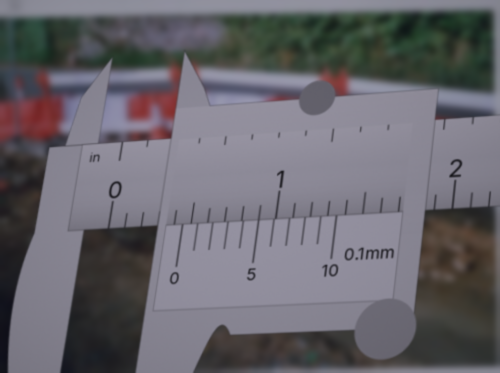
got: 4.5 mm
